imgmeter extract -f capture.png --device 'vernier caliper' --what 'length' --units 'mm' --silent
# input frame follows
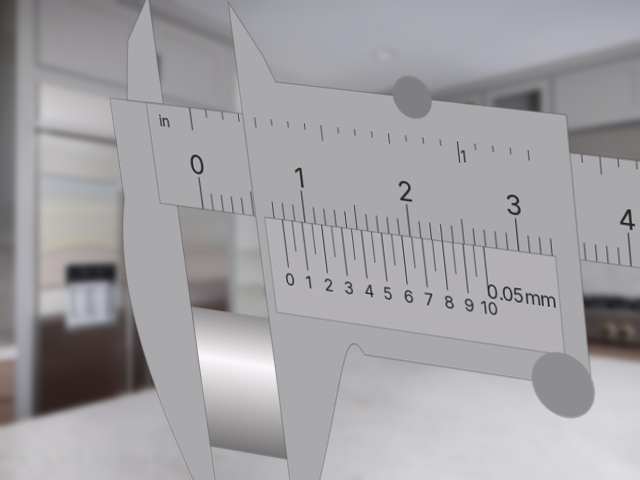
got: 7.8 mm
